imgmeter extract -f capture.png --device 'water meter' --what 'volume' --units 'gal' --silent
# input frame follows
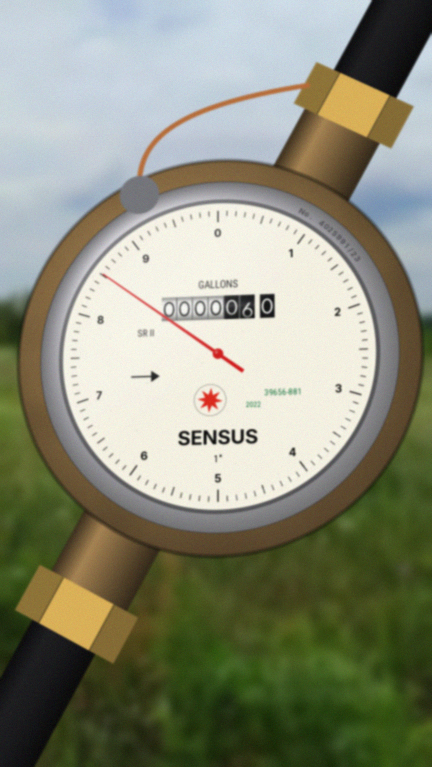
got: 58.5 gal
